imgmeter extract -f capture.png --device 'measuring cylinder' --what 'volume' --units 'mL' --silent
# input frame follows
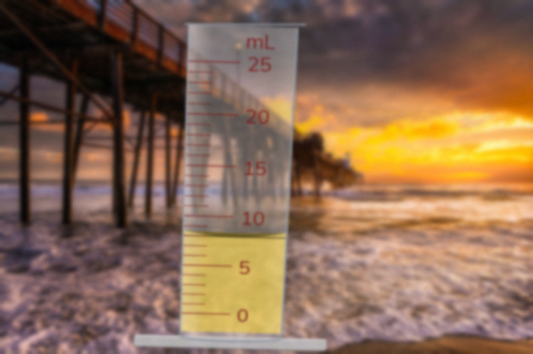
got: 8 mL
